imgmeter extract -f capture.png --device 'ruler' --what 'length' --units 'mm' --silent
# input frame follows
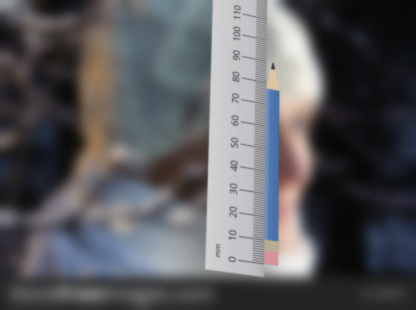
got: 90 mm
